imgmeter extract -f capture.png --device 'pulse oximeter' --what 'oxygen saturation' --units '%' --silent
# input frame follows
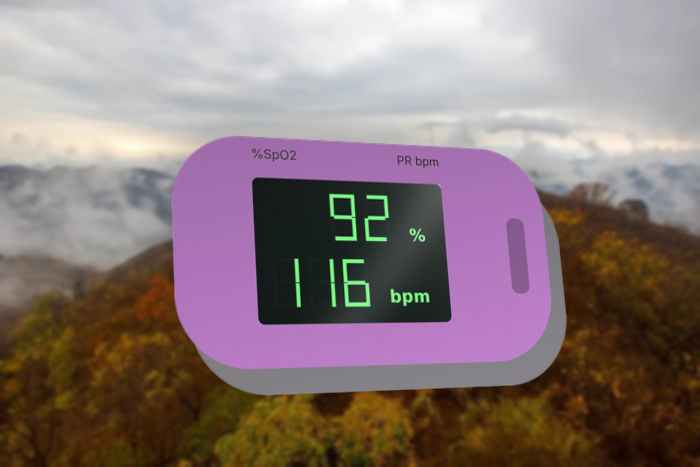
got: 92 %
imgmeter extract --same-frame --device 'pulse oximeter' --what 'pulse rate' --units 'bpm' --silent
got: 116 bpm
